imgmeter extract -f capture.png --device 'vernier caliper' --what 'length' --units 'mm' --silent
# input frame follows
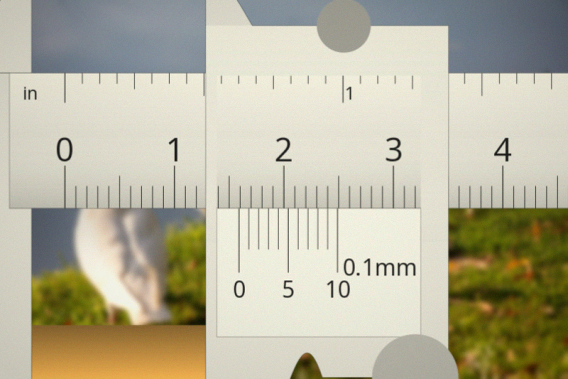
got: 15.9 mm
